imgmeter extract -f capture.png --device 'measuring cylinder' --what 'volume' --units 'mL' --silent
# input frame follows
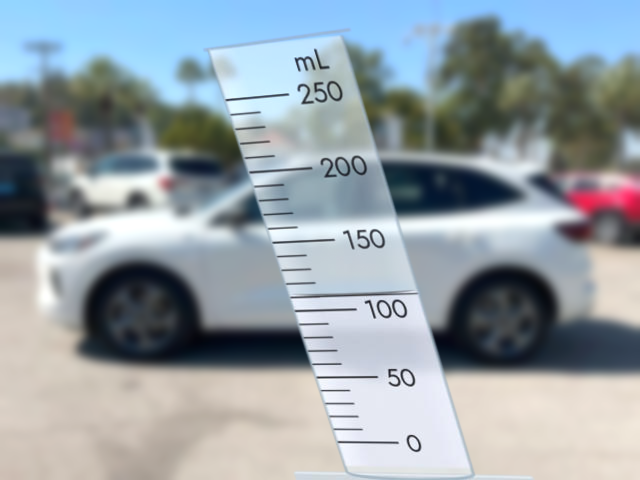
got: 110 mL
